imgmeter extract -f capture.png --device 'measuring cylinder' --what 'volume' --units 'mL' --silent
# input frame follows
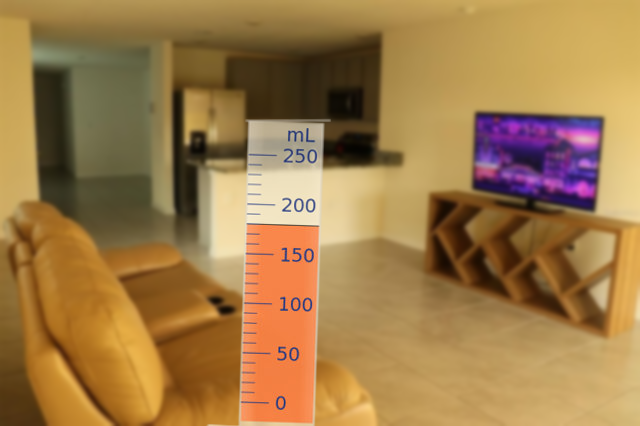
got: 180 mL
